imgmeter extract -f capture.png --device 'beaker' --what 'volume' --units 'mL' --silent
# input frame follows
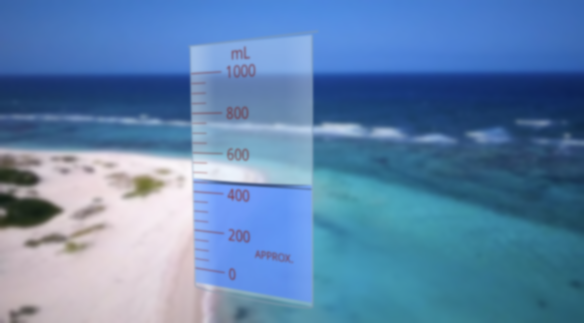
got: 450 mL
